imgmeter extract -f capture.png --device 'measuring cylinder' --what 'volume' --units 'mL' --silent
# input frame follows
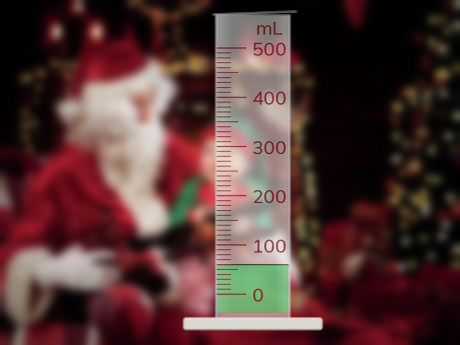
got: 60 mL
